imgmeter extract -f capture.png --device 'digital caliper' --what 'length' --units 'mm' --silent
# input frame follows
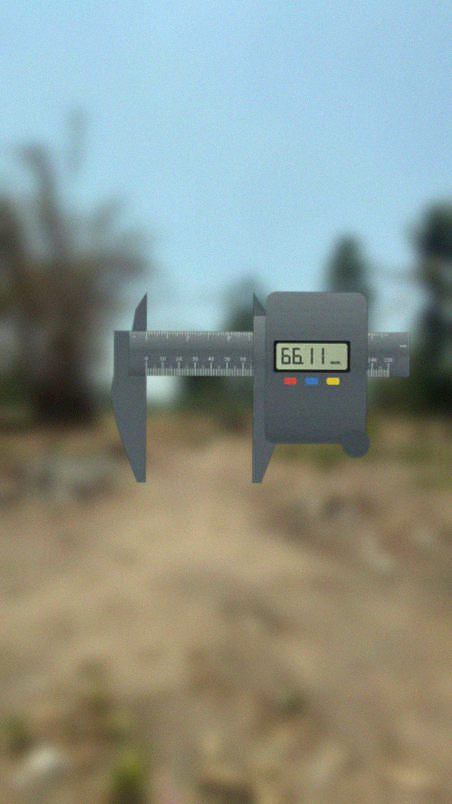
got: 66.11 mm
